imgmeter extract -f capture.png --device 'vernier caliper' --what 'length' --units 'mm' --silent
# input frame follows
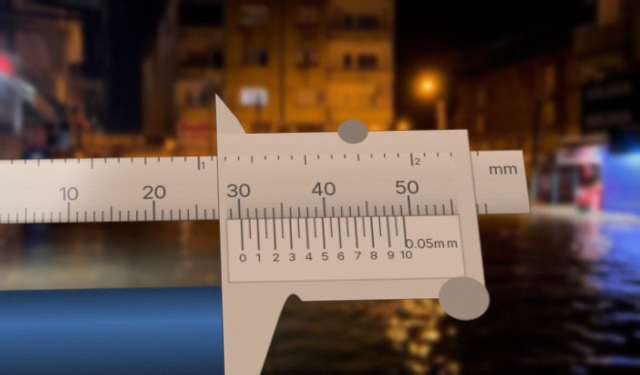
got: 30.2 mm
